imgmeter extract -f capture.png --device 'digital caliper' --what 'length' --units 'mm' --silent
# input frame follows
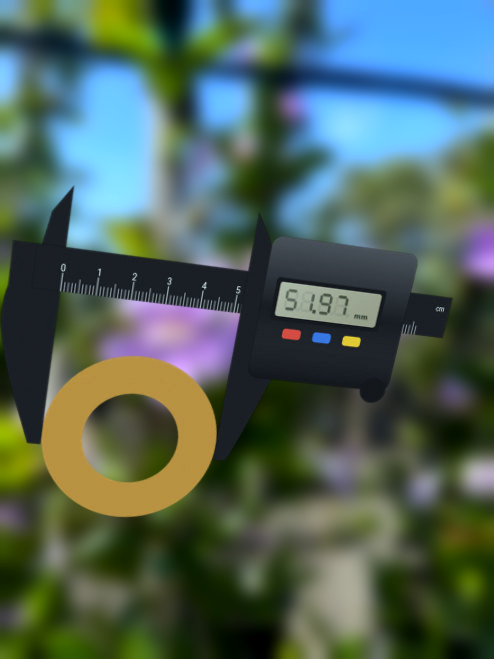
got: 51.97 mm
